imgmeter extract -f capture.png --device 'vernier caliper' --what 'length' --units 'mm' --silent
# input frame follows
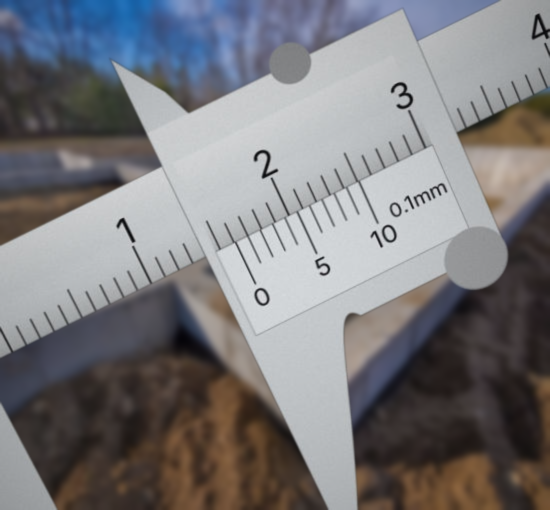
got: 16.1 mm
